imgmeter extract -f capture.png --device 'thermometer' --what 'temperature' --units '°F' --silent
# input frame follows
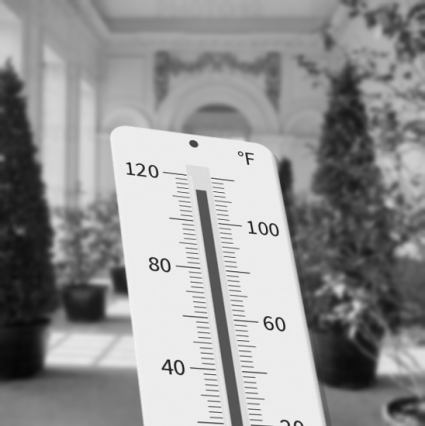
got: 114 °F
